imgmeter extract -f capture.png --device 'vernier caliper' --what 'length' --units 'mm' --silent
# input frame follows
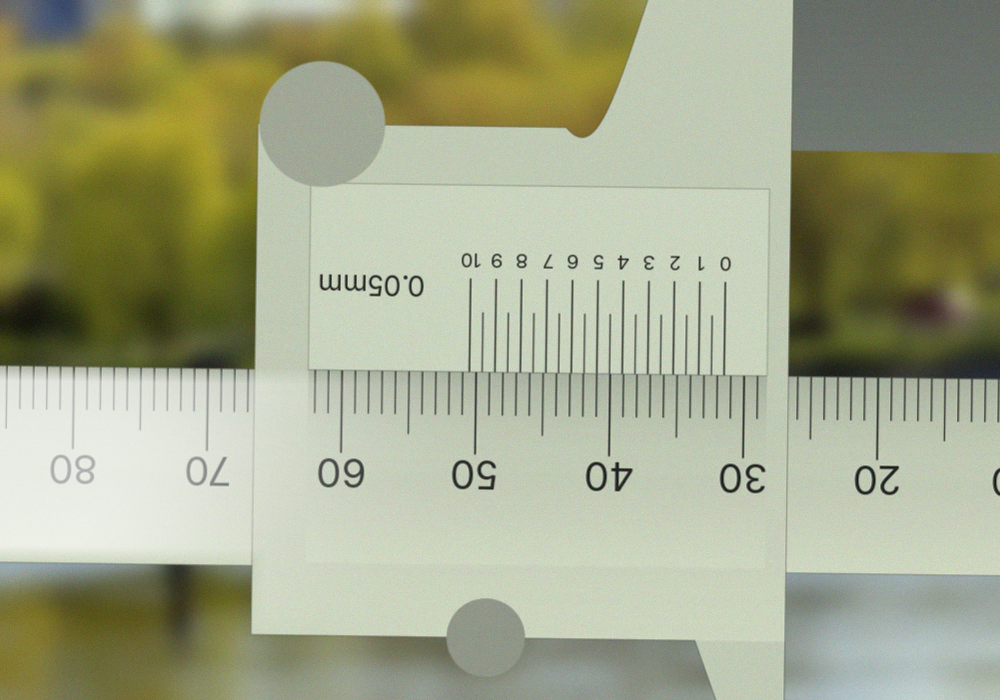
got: 31.5 mm
